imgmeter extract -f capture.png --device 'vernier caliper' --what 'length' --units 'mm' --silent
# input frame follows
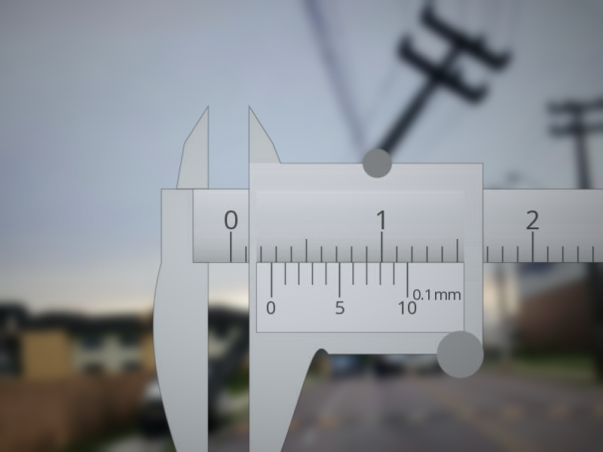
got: 2.7 mm
